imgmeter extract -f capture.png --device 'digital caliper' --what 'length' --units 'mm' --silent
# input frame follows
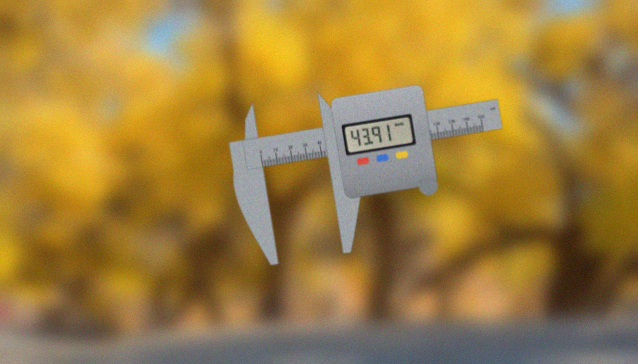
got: 43.91 mm
